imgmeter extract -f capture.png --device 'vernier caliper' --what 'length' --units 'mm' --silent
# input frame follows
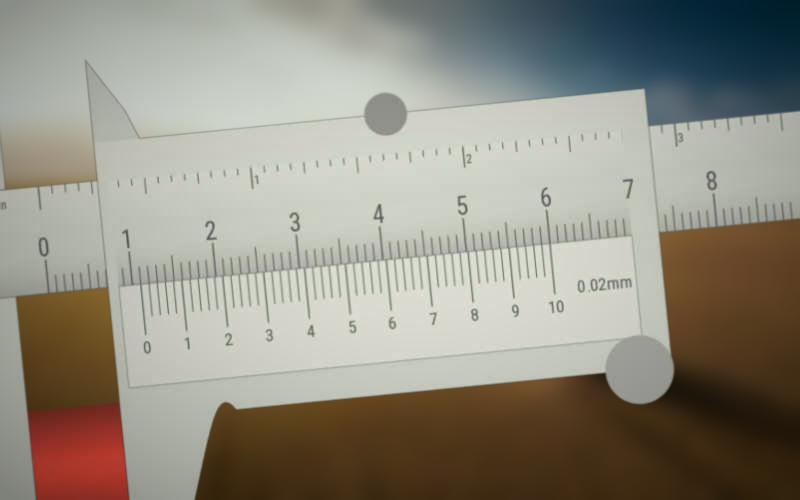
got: 11.0 mm
